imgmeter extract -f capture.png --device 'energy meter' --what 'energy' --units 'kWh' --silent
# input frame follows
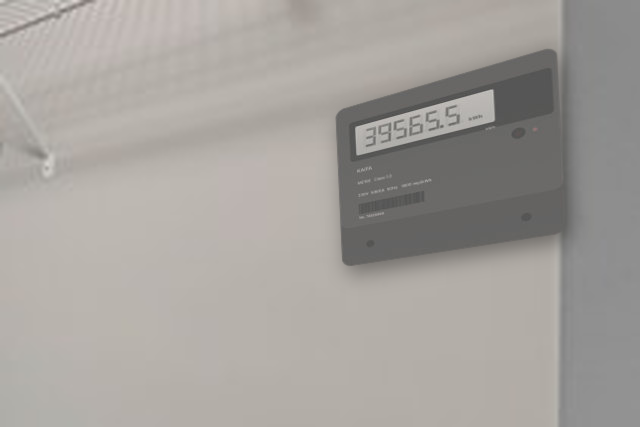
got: 39565.5 kWh
